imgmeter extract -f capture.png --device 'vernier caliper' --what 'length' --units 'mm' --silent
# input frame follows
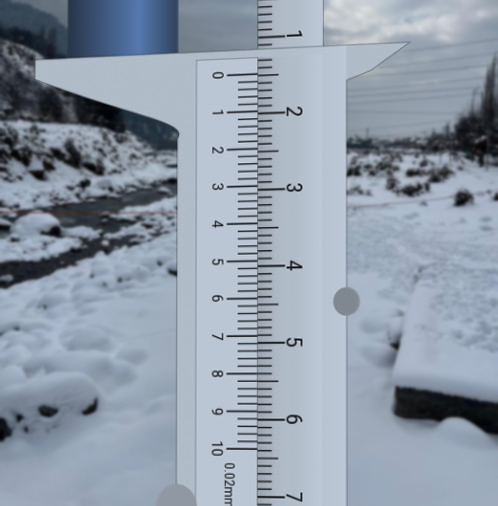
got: 14.8 mm
